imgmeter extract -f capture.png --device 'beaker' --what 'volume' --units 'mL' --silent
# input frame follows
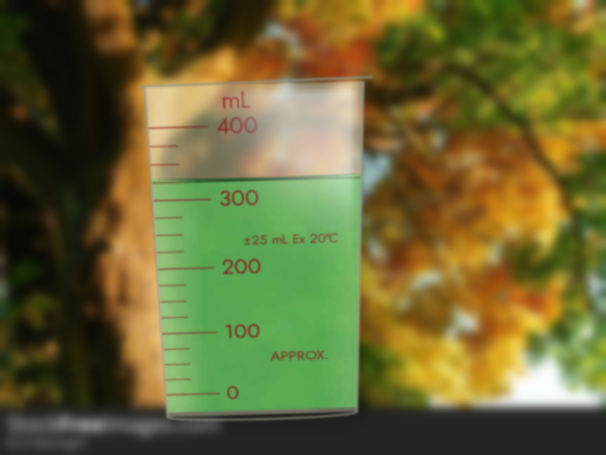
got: 325 mL
